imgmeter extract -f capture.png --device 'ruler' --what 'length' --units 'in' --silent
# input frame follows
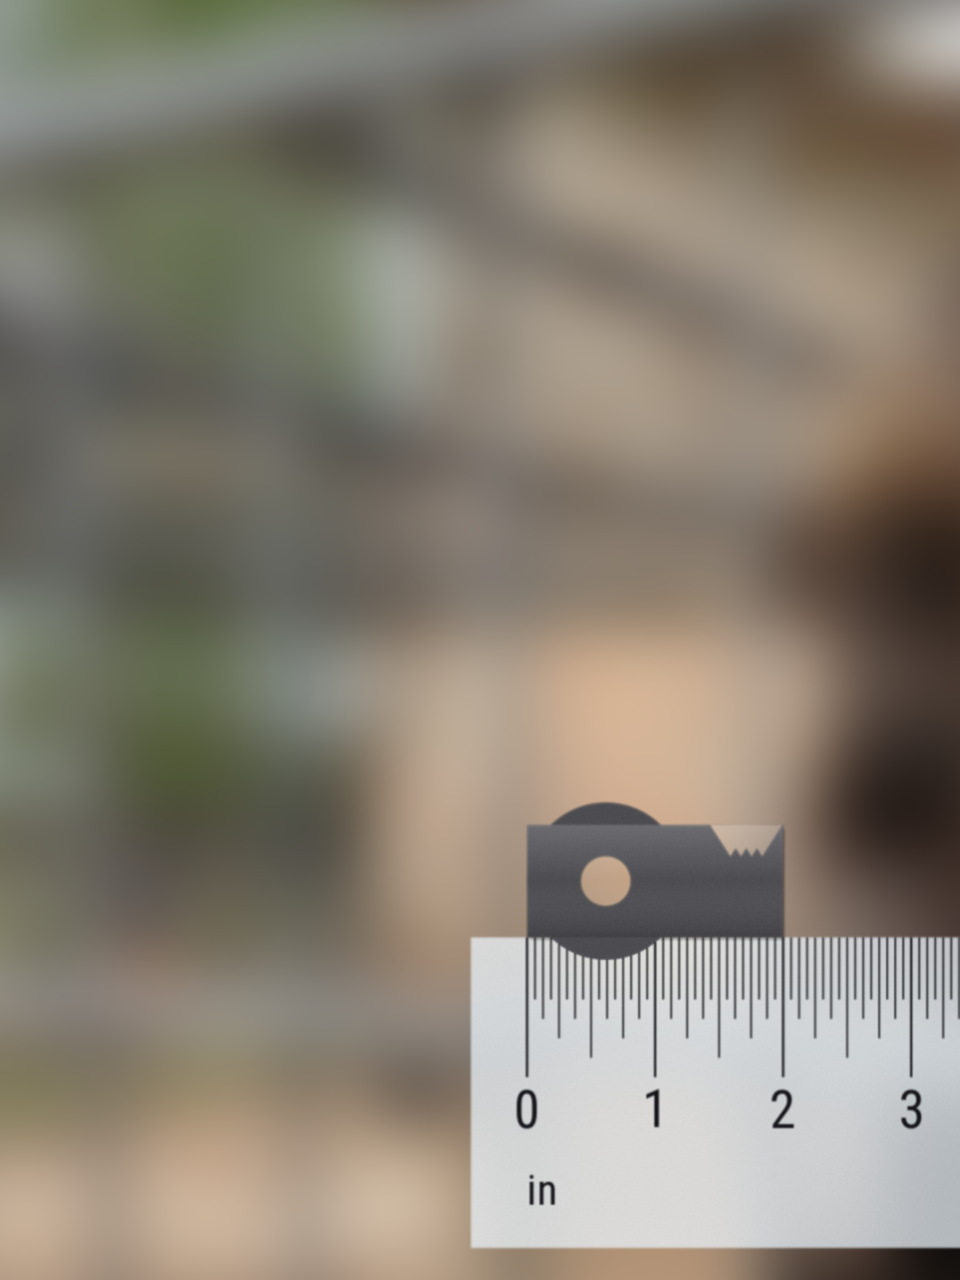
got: 2 in
